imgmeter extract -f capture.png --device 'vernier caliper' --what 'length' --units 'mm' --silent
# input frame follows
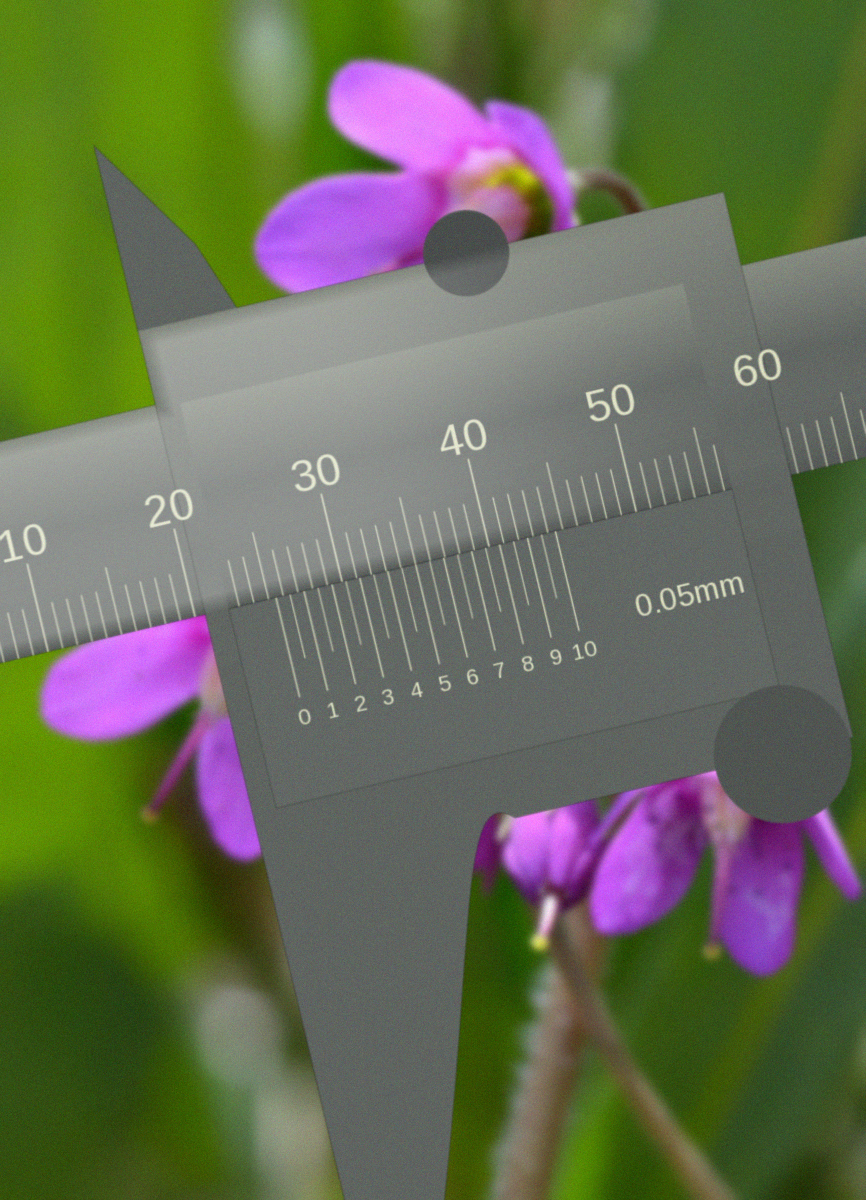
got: 25.5 mm
